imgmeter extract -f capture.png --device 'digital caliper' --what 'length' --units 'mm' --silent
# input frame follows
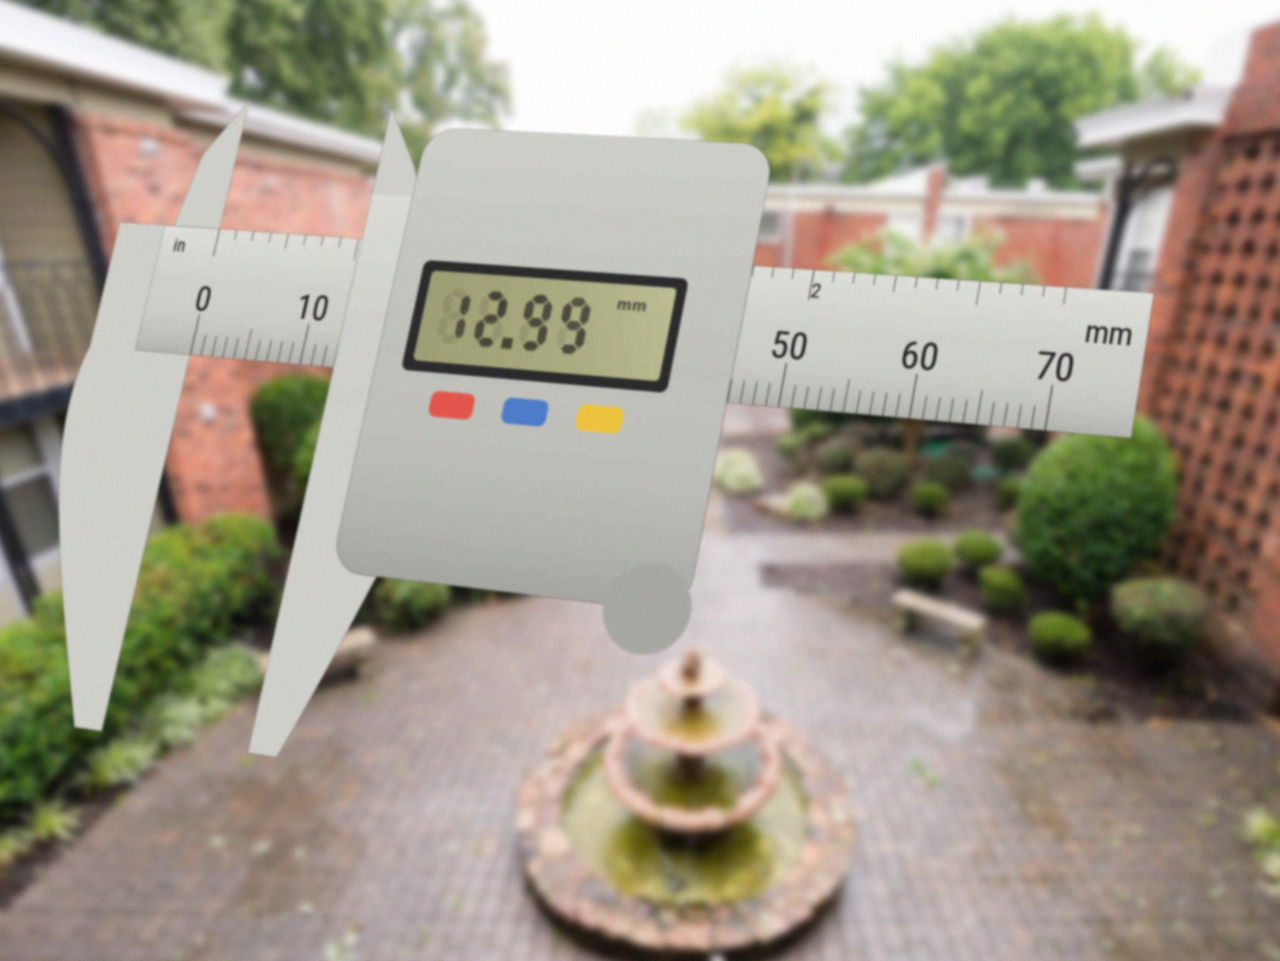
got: 12.99 mm
